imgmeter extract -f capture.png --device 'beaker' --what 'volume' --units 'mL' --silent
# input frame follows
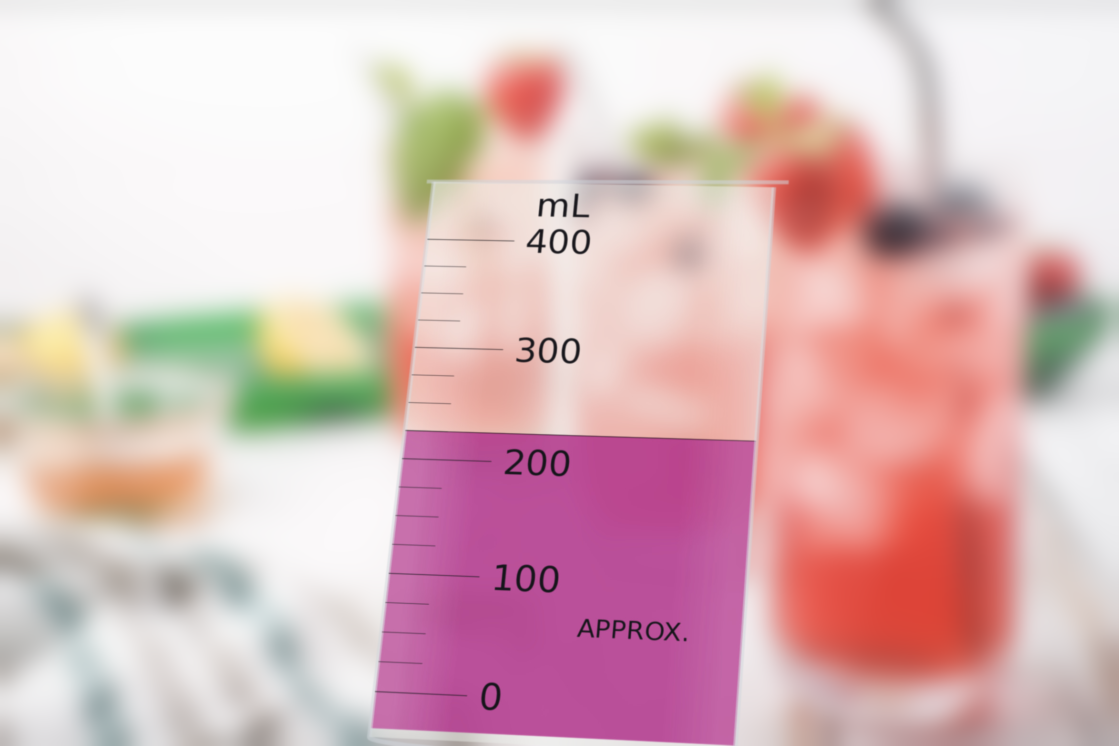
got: 225 mL
